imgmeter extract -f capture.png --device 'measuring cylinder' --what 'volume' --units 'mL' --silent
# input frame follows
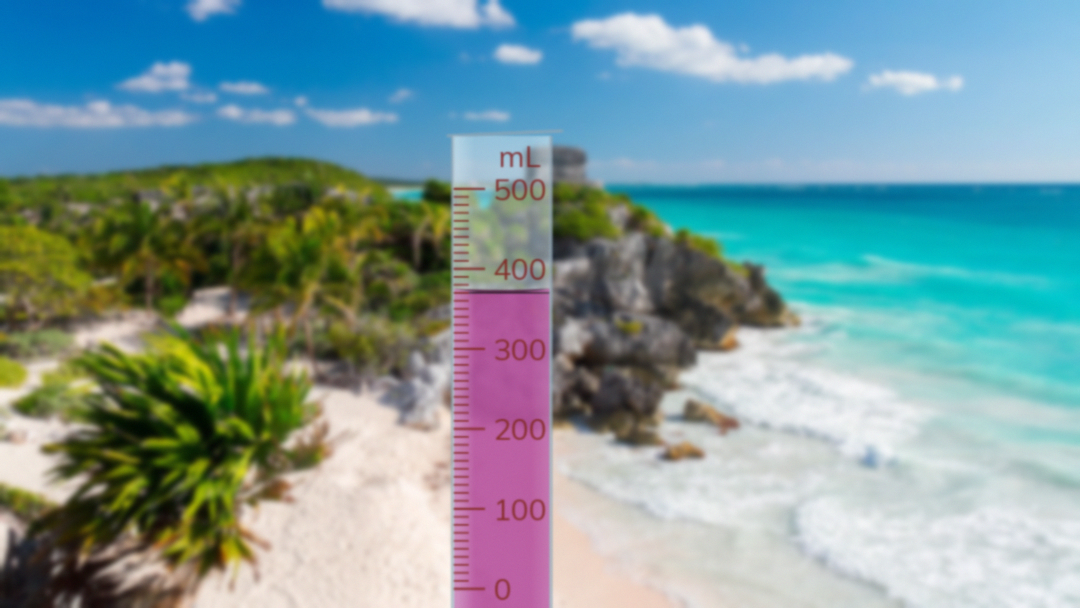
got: 370 mL
